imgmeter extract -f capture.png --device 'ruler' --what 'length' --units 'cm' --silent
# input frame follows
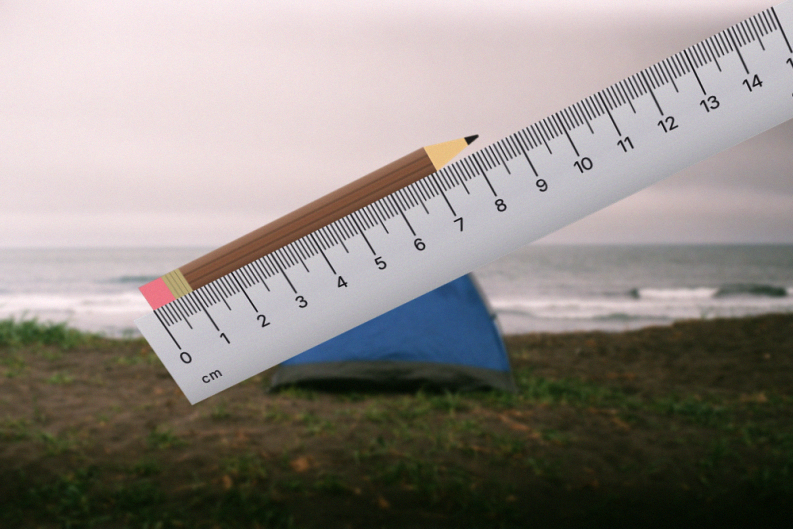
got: 8.3 cm
